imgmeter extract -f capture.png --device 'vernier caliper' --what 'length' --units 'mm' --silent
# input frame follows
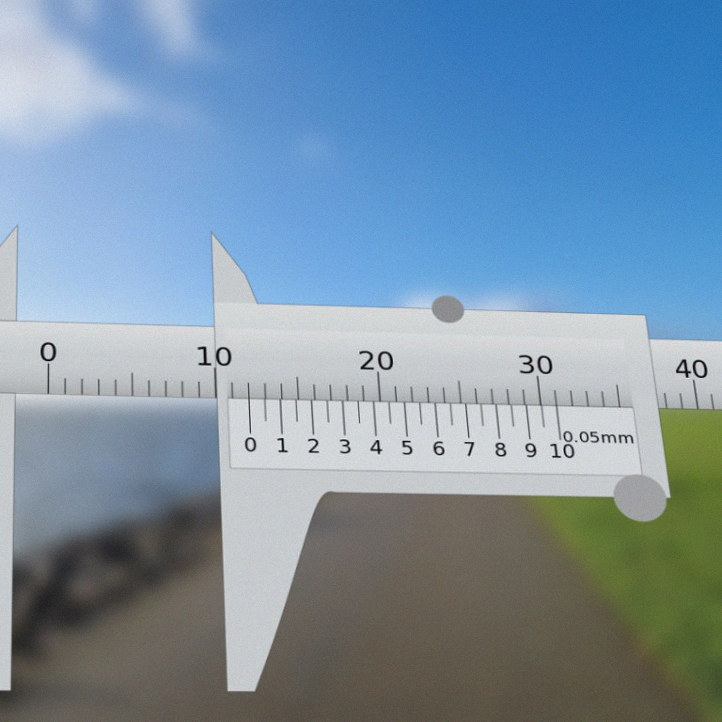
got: 12.0 mm
